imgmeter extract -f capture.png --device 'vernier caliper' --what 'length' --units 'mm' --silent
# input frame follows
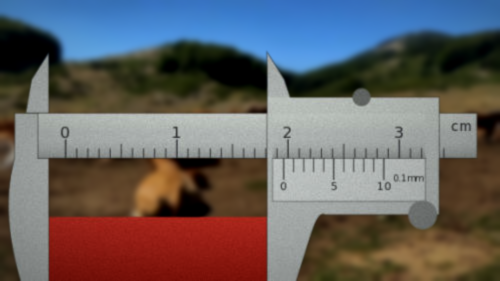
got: 19.6 mm
